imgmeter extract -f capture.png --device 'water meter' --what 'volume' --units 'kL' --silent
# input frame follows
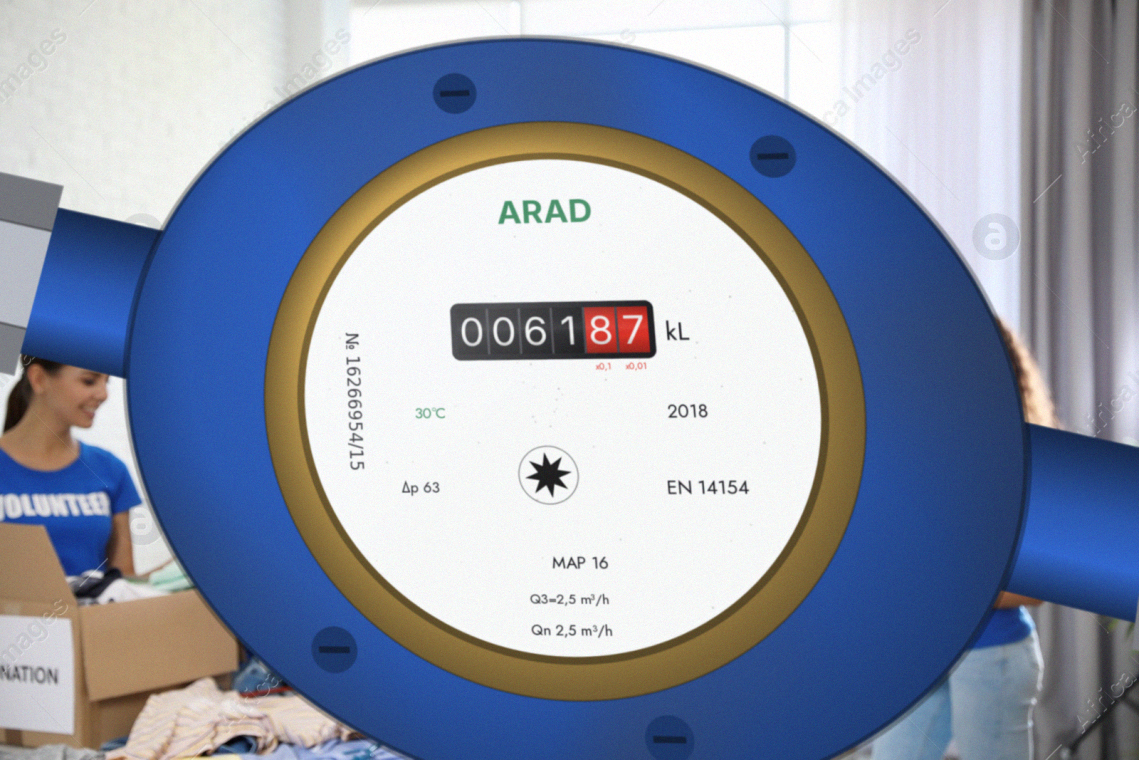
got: 61.87 kL
